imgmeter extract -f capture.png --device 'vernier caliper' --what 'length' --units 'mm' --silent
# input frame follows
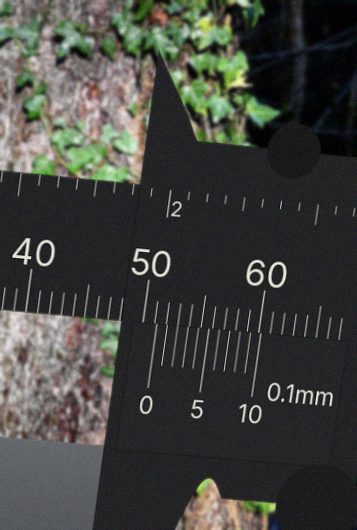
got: 51.2 mm
